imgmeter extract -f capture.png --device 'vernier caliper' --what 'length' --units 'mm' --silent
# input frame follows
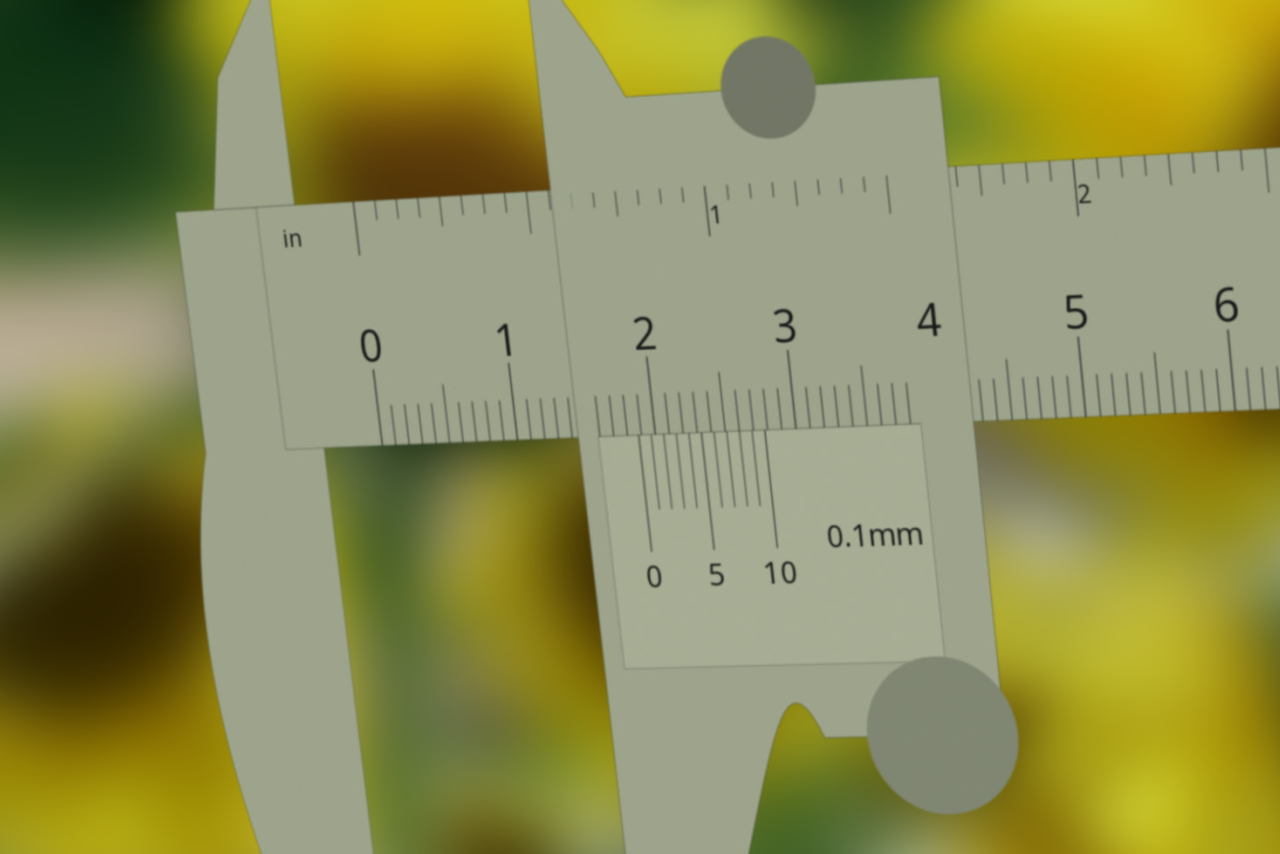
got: 18.8 mm
